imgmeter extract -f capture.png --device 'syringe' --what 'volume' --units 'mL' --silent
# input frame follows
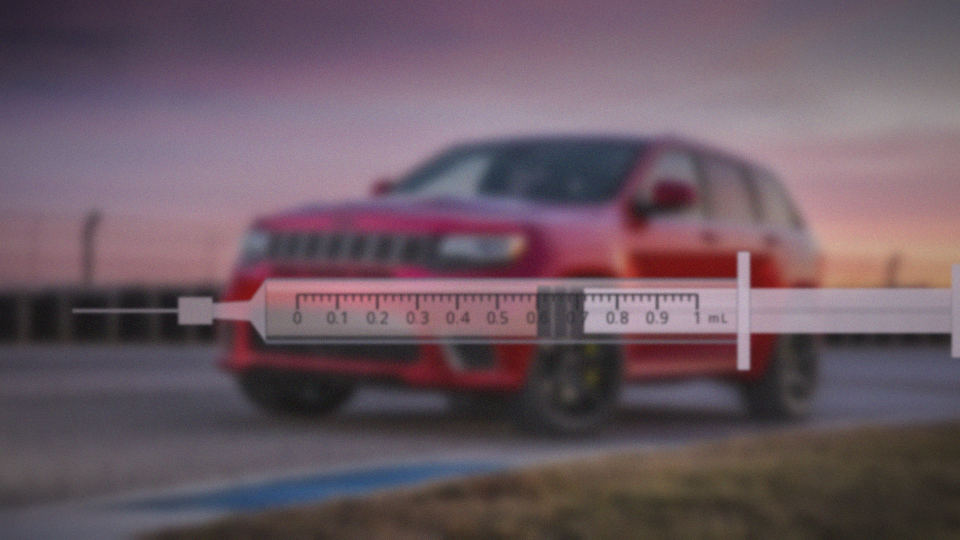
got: 0.6 mL
